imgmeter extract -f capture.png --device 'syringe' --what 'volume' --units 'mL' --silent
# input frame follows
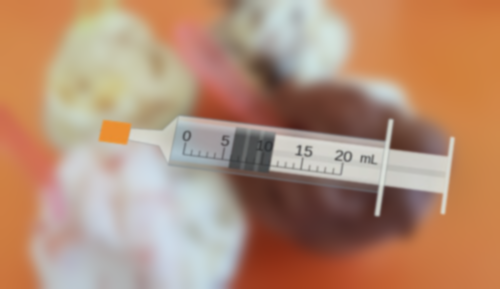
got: 6 mL
